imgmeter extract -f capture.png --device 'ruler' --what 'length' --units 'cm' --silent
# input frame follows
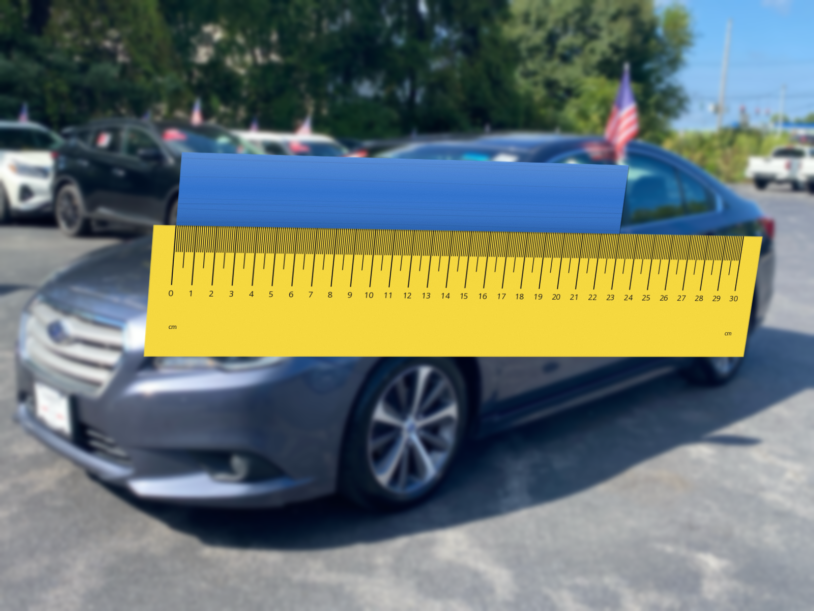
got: 23 cm
